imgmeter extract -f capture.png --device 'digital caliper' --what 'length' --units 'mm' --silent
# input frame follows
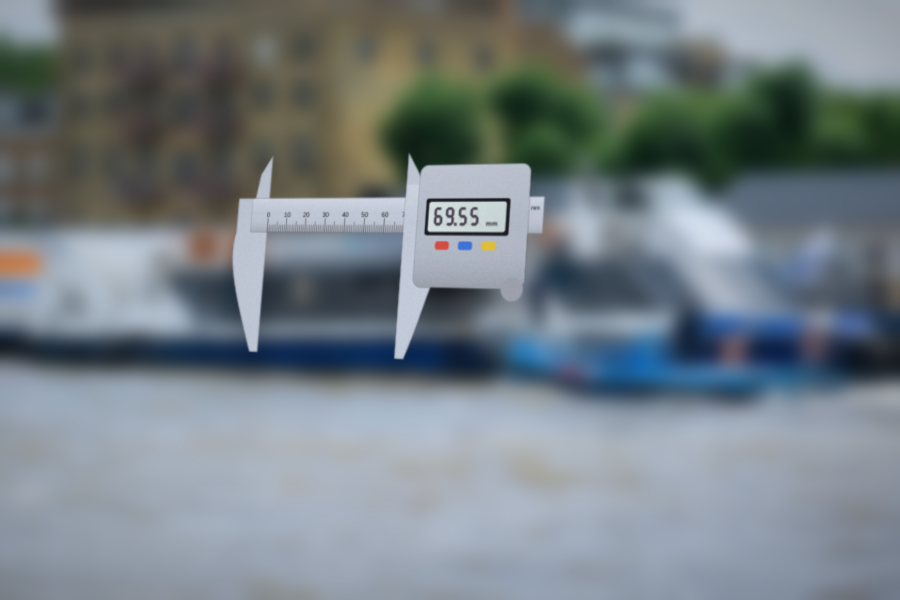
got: 69.55 mm
